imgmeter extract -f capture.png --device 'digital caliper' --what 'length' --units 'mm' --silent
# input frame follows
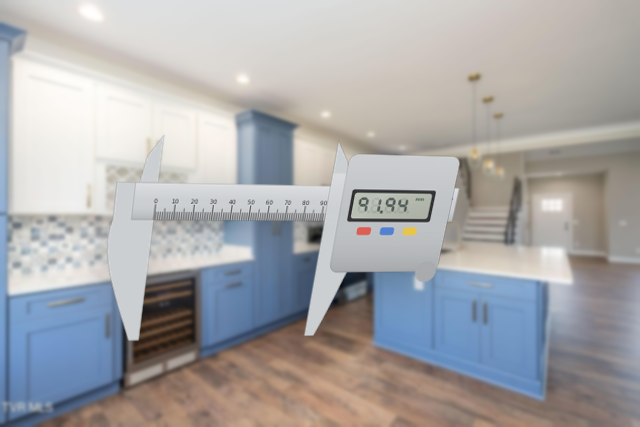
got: 91.94 mm
